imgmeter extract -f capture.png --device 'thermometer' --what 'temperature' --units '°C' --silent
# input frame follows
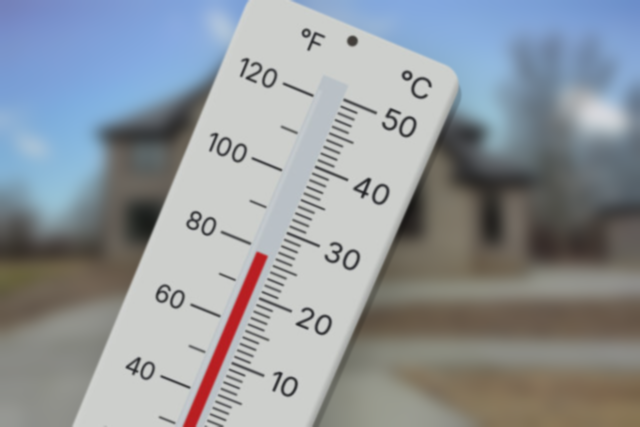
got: 26 °C
